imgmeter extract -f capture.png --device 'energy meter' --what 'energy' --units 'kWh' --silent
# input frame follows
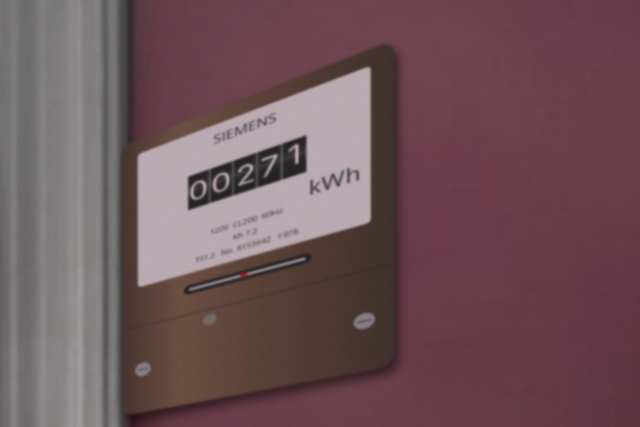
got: 271 kWh
